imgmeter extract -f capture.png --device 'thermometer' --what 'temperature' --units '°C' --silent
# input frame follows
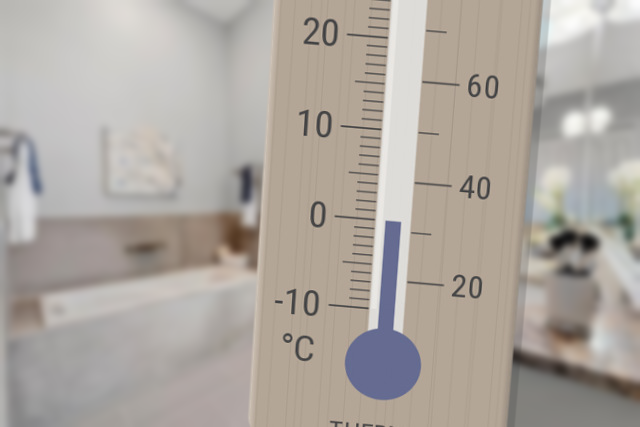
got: 0 °C
